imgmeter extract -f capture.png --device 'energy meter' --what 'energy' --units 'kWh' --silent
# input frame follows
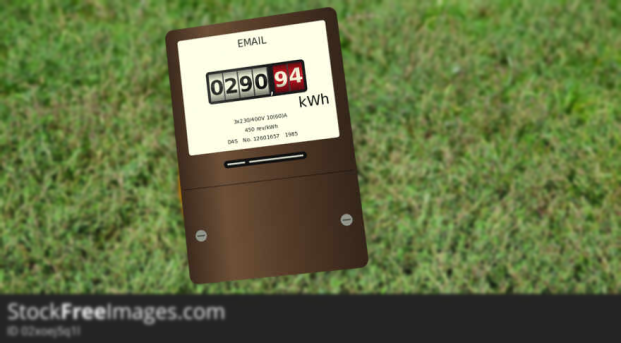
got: 290.94 kWh
